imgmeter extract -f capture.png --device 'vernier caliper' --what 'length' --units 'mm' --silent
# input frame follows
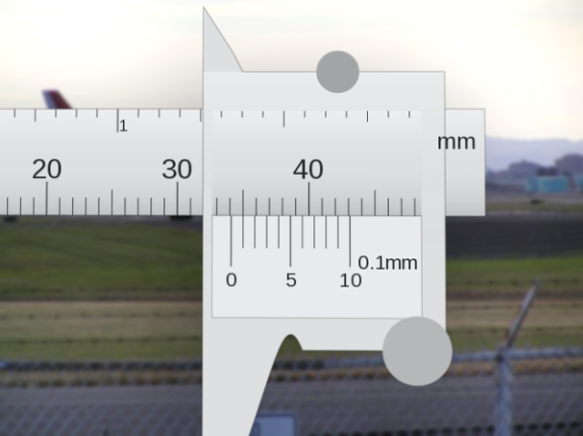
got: 34.1 mm
